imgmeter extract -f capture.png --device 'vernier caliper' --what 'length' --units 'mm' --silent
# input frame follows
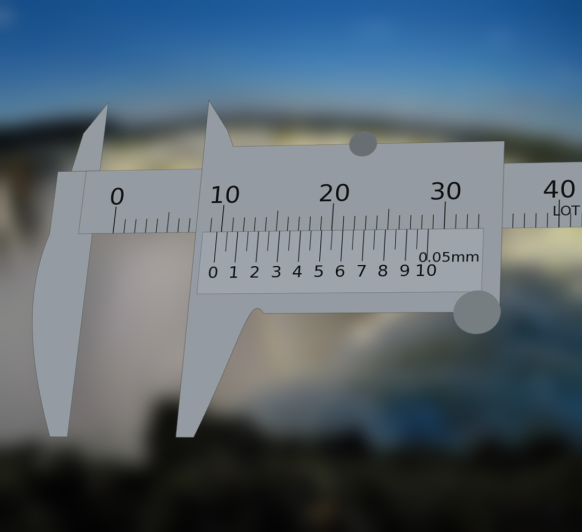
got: 9.6 mm
